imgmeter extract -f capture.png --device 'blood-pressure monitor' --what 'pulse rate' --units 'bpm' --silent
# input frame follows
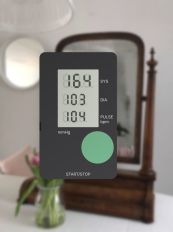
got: 104 bpm
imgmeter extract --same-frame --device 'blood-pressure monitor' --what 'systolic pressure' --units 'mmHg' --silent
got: 164 mmHg
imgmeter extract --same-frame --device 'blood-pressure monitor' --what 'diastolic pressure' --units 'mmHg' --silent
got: 103 mmHg
